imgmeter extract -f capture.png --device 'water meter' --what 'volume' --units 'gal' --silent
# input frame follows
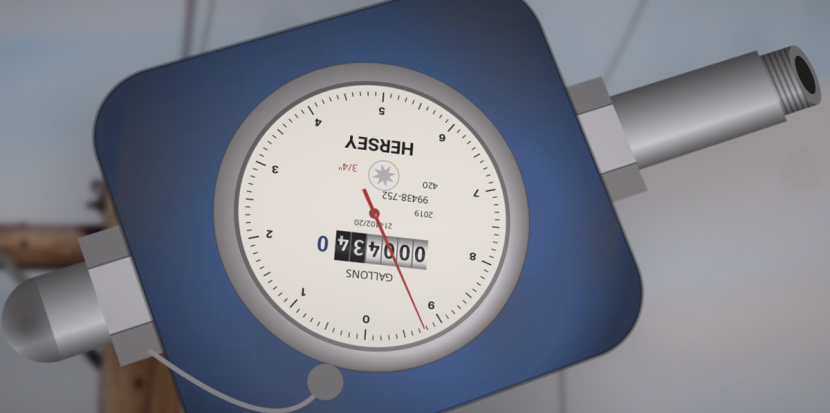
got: 4339.2 gal
